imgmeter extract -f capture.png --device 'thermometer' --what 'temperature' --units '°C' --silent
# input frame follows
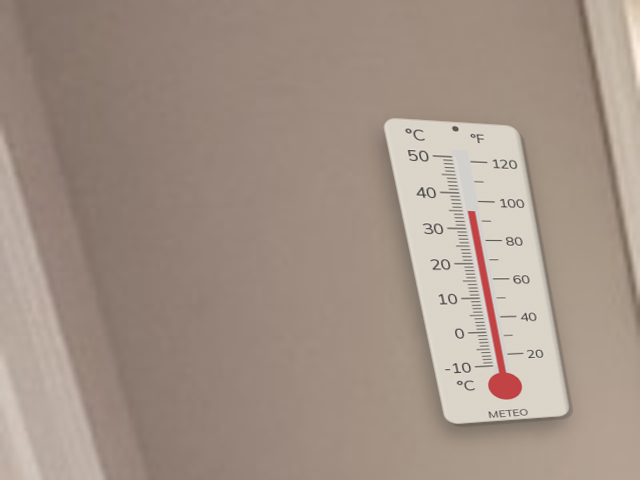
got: 35 °C
